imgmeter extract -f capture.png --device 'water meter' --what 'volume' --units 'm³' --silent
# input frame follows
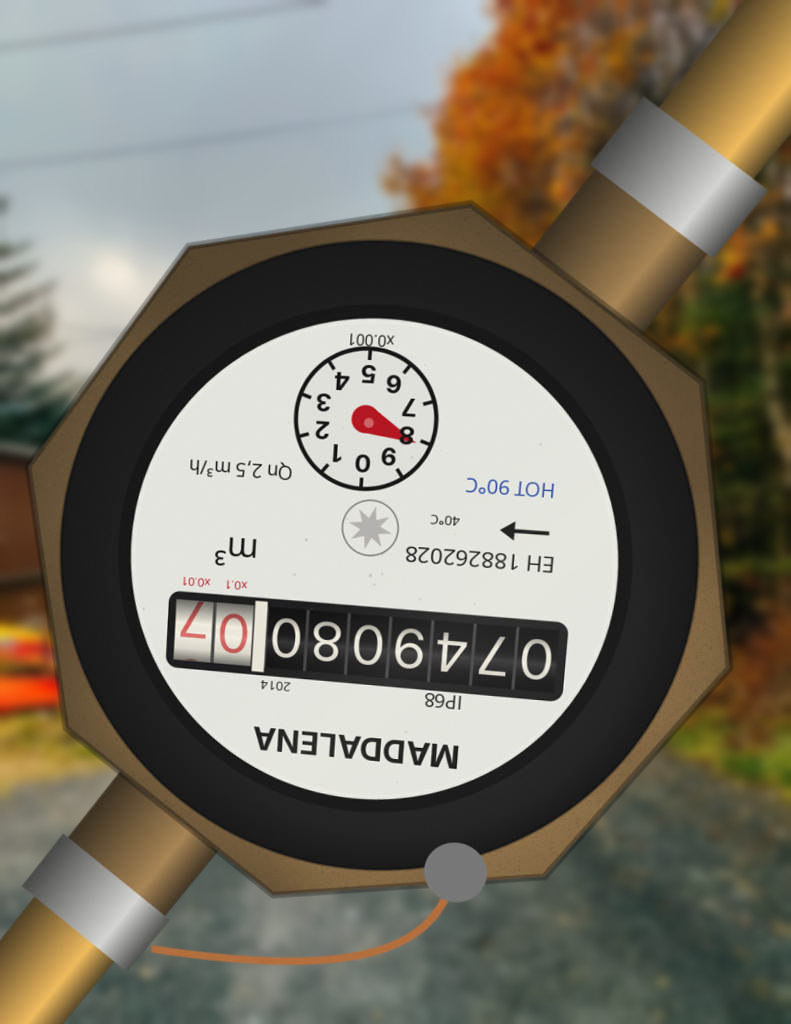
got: 749080.068 m³
